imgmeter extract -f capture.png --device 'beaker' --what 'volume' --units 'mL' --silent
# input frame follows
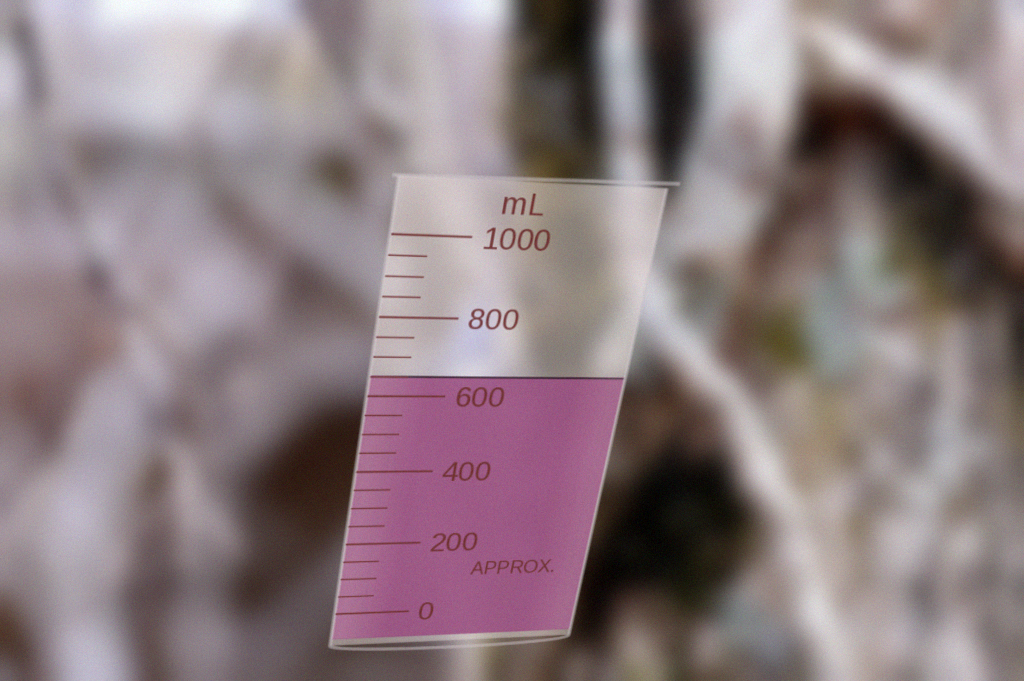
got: 650 mL
